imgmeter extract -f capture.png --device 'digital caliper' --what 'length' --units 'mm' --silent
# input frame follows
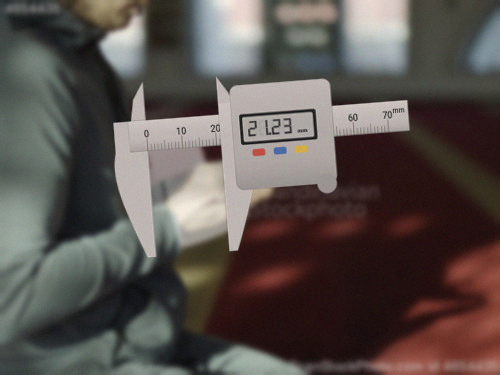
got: 21.23 mm
